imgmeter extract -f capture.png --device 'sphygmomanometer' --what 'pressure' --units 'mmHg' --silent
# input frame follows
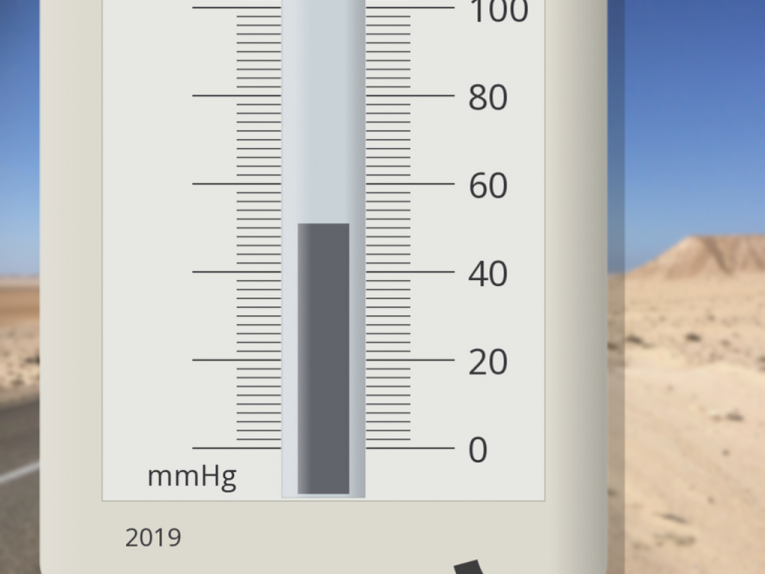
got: 51 mmHg
